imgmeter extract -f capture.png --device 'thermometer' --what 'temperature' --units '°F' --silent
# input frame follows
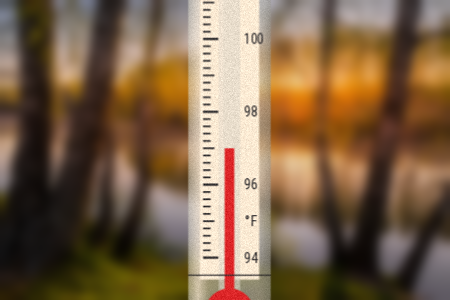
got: 97 °F
